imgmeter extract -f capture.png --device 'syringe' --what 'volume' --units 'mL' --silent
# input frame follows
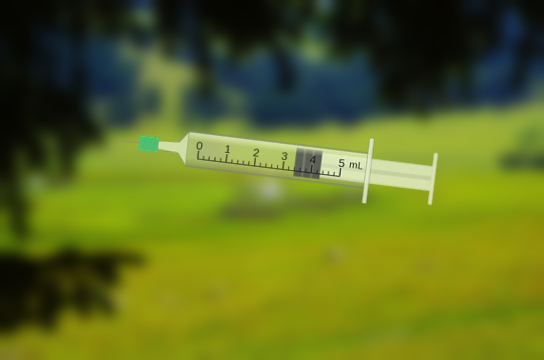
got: 3.4 mL
